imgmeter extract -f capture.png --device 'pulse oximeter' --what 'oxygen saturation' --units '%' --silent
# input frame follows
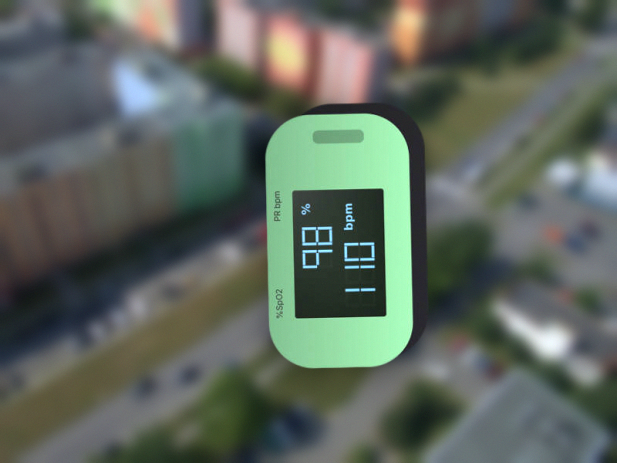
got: 98 %
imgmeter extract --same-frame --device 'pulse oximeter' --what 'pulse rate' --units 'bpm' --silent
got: 110 bpm
